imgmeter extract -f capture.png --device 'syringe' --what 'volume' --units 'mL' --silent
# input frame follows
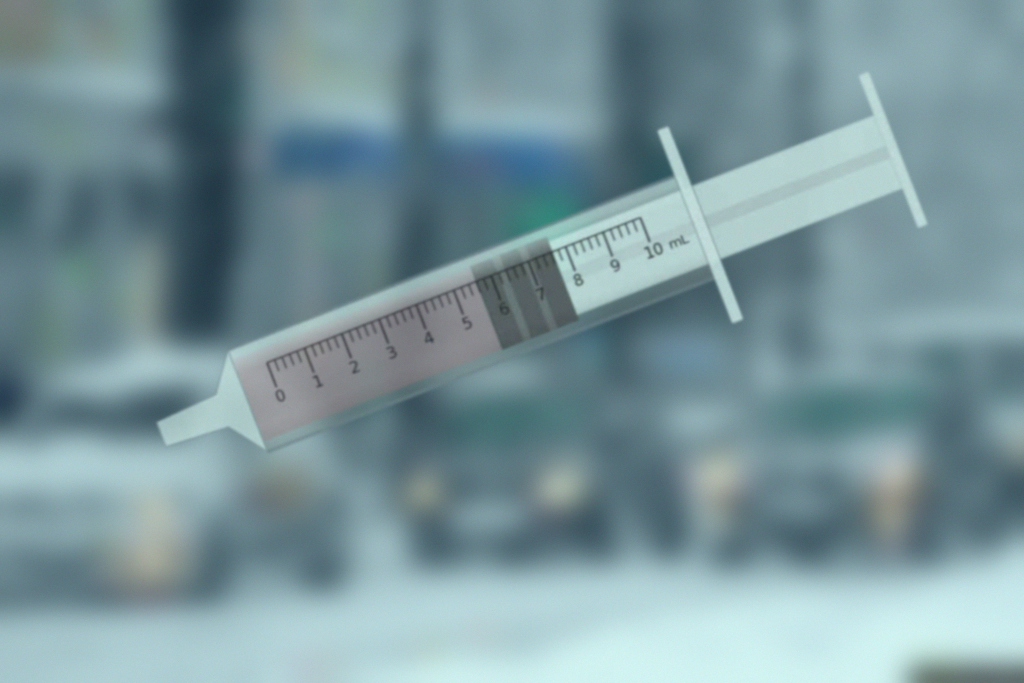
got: 5.6 mL
